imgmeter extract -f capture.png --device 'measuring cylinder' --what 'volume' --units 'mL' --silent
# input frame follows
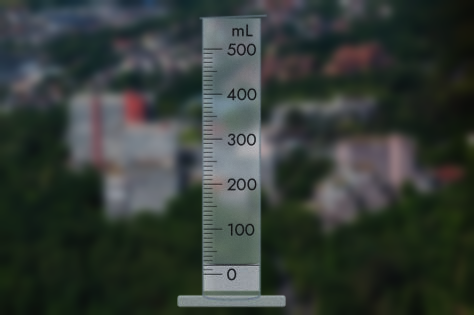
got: 20 mL
